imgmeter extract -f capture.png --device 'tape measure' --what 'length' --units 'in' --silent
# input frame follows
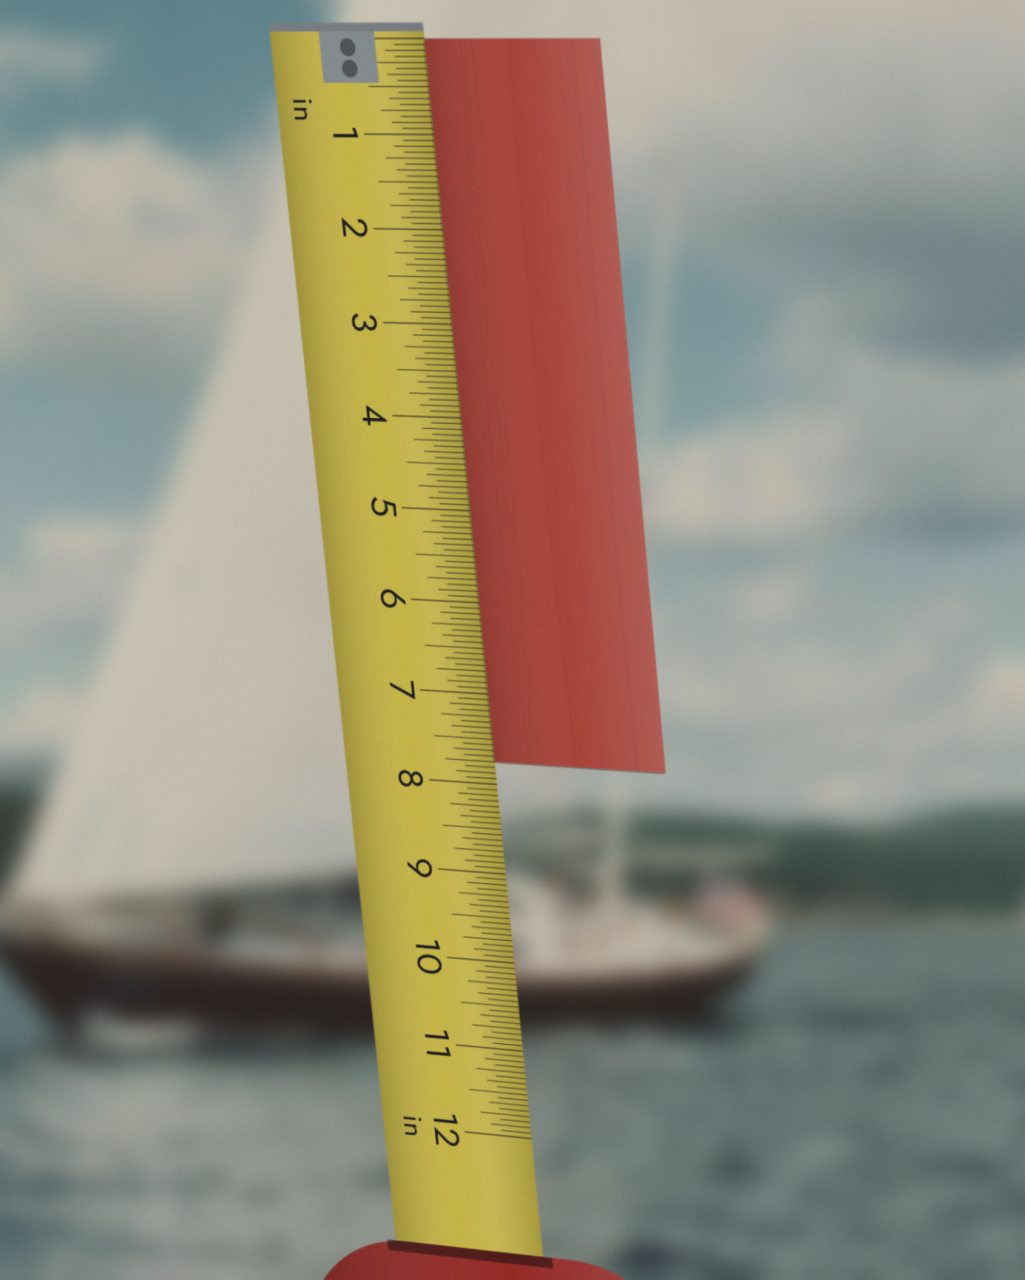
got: 7.75 in
